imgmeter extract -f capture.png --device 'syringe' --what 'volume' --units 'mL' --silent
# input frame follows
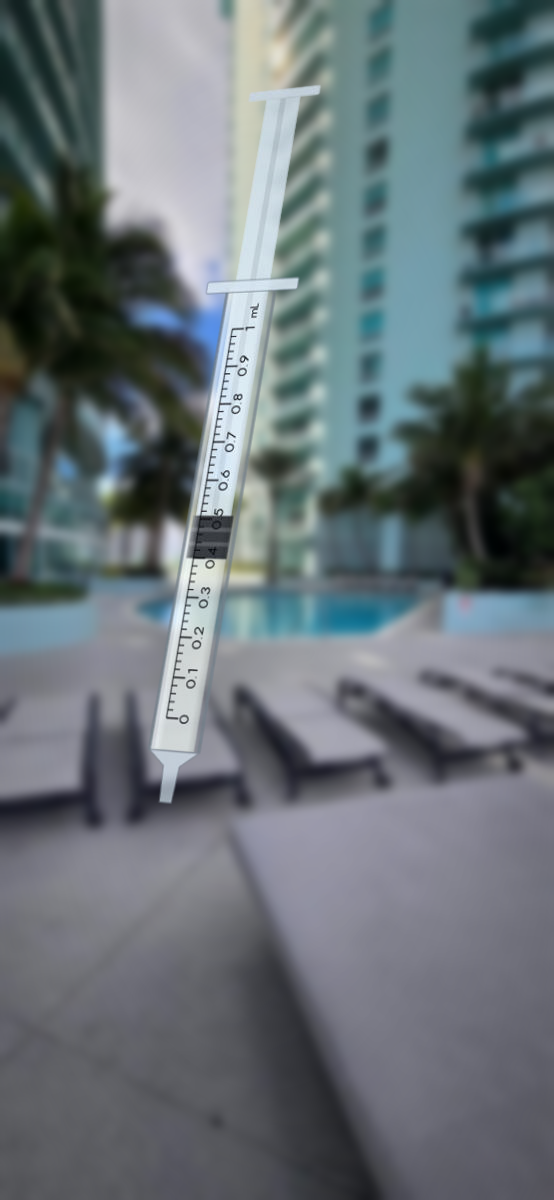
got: 0.4 mL
